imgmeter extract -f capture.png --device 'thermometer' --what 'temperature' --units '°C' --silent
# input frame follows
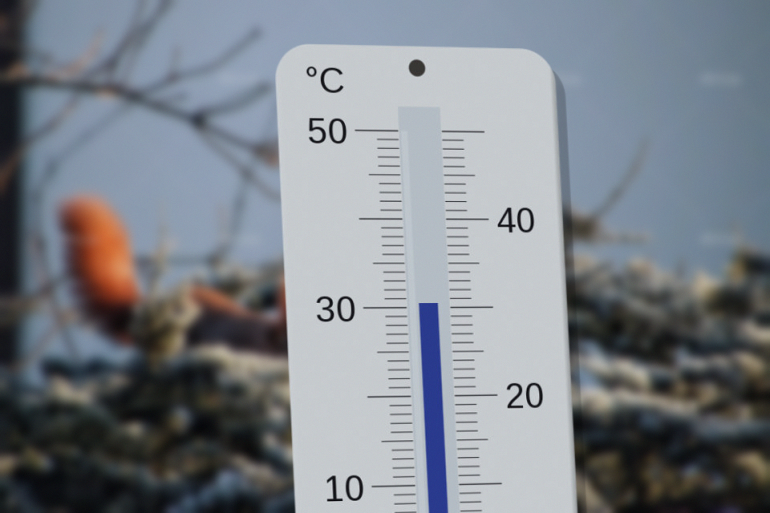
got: 30.5 °C
